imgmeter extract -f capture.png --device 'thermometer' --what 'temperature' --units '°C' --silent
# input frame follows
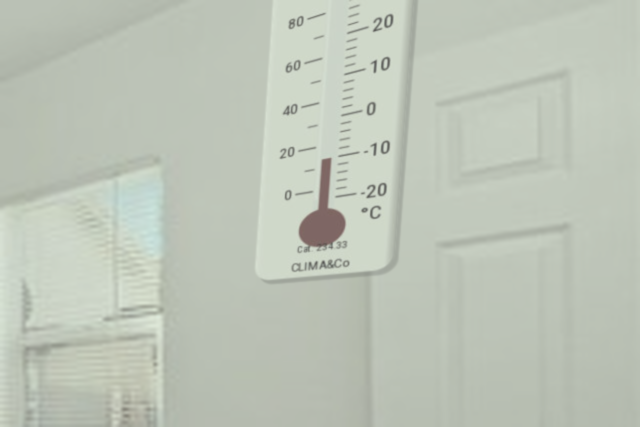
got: -10 °C
